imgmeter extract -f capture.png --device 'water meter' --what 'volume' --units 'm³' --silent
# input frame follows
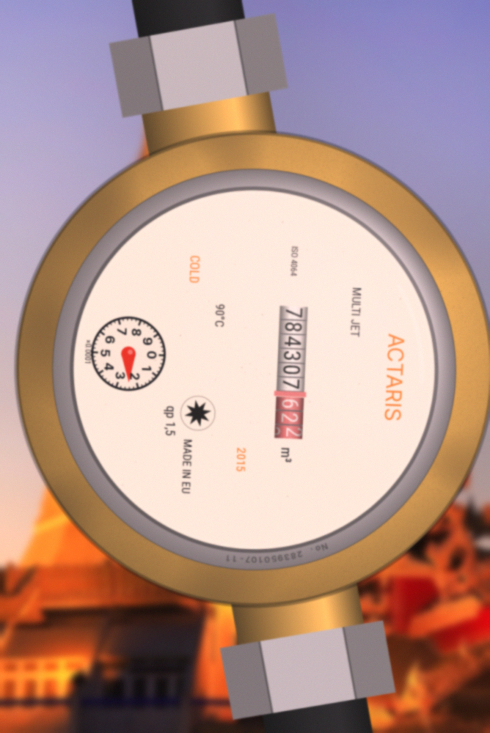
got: 784307.6222 m³
